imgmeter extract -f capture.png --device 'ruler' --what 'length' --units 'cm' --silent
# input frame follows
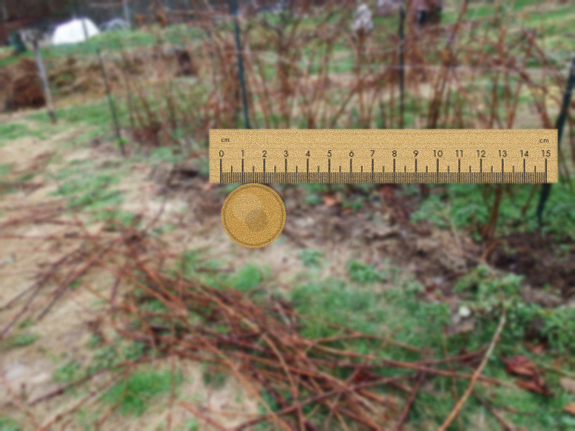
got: 3 cm
